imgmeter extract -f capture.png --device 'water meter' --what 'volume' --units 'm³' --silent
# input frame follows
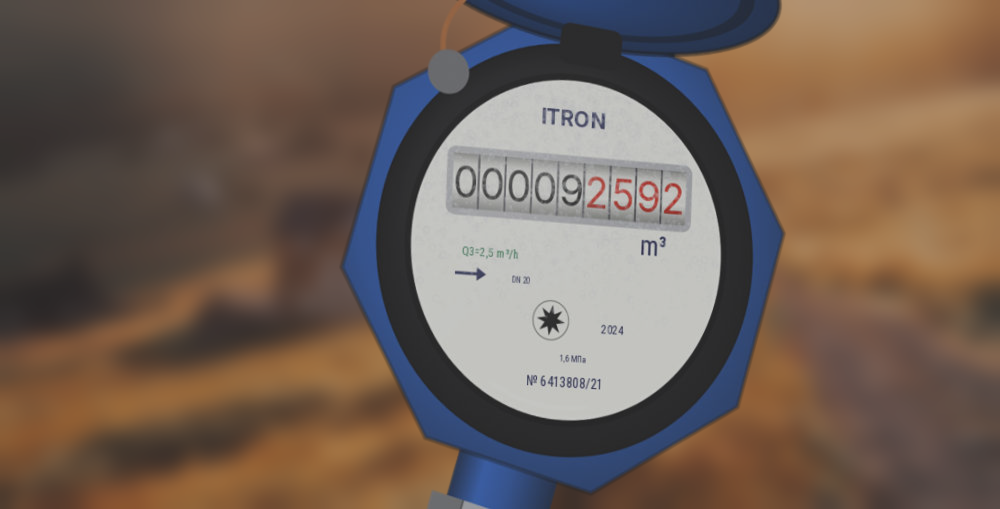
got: 9.2592 m³
